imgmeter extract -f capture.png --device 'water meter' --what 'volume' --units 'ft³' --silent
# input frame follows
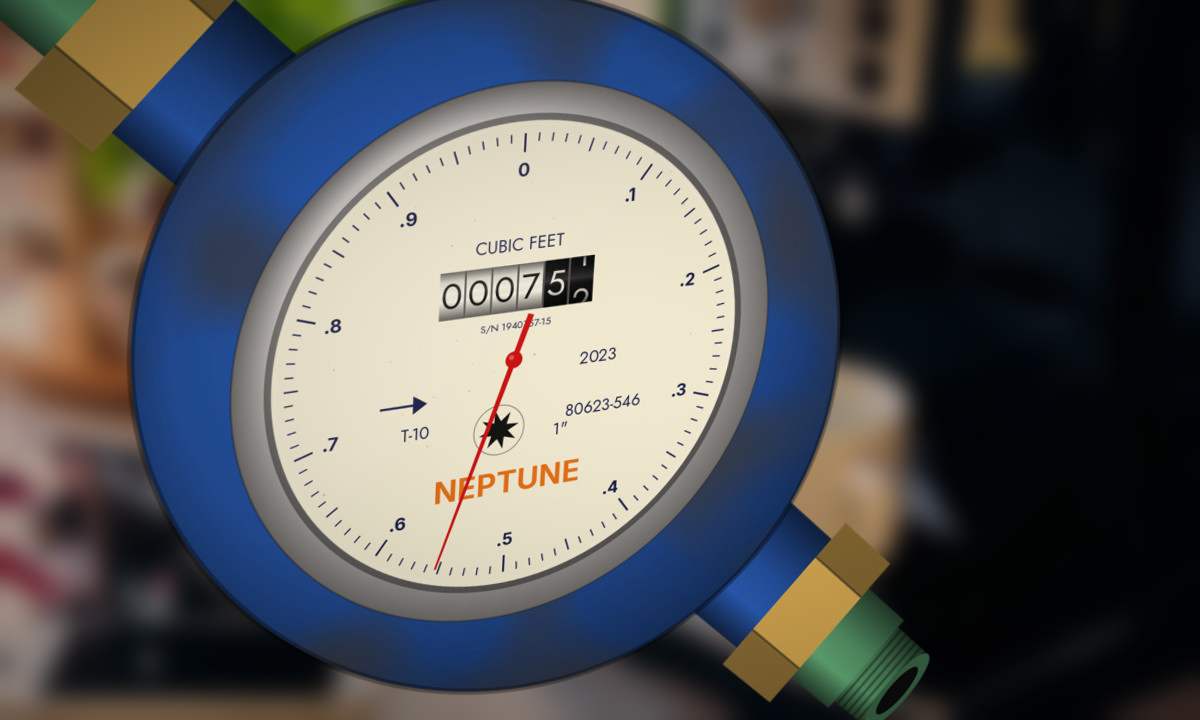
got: 751.55 ft³
